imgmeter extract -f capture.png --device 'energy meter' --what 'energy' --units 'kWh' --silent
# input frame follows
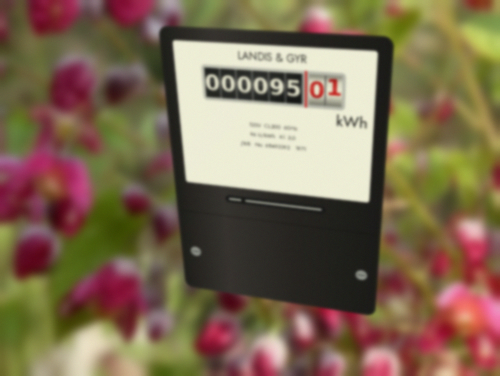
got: 95.01 kWh
